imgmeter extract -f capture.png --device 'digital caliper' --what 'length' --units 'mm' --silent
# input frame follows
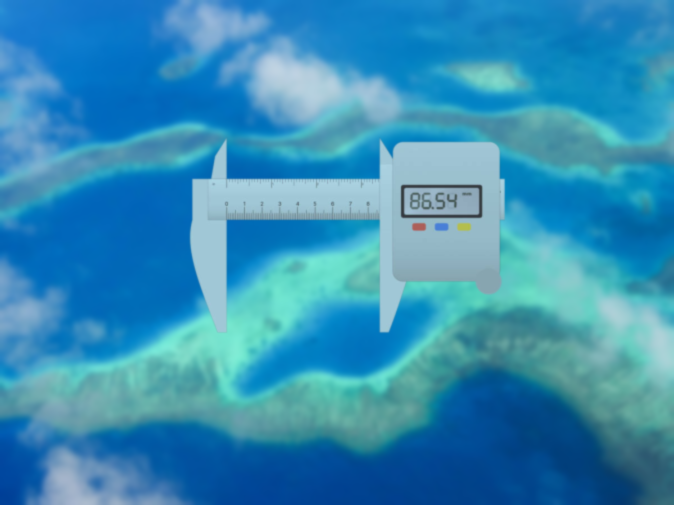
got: 86.54 mm
